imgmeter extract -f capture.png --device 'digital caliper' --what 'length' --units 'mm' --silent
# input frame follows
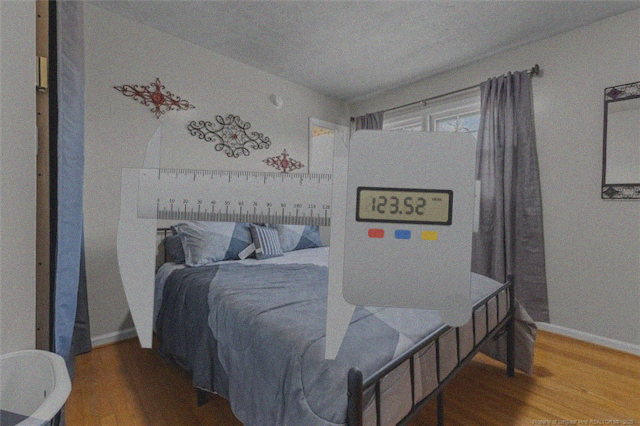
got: 123.52 mm
